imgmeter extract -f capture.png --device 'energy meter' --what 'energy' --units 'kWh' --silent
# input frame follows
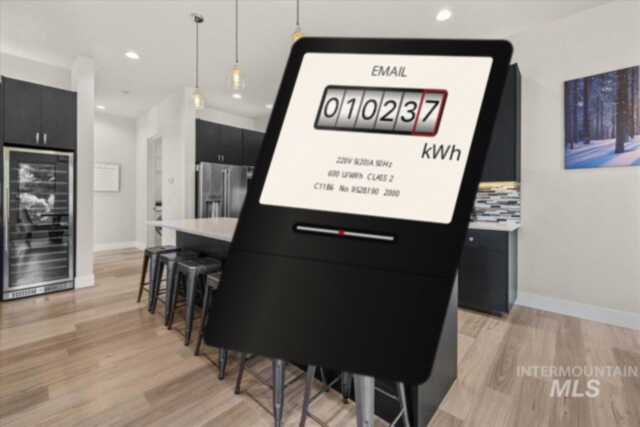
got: 1023.7 kWh
